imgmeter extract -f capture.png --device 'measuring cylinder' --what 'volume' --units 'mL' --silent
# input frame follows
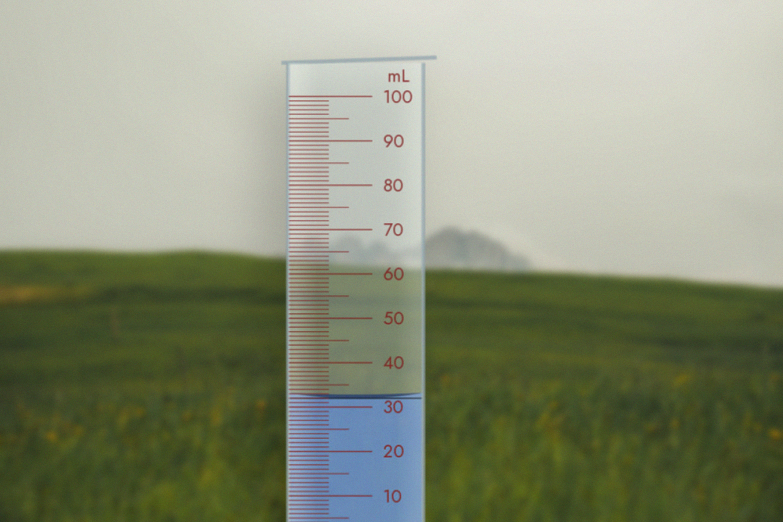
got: 32 mL
